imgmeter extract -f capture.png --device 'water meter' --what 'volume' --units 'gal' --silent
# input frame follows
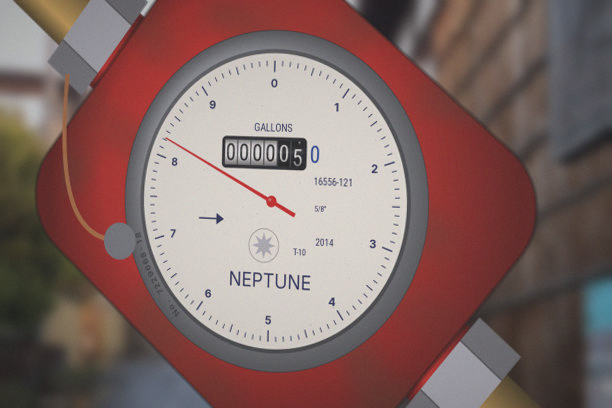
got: 48.2 gal
